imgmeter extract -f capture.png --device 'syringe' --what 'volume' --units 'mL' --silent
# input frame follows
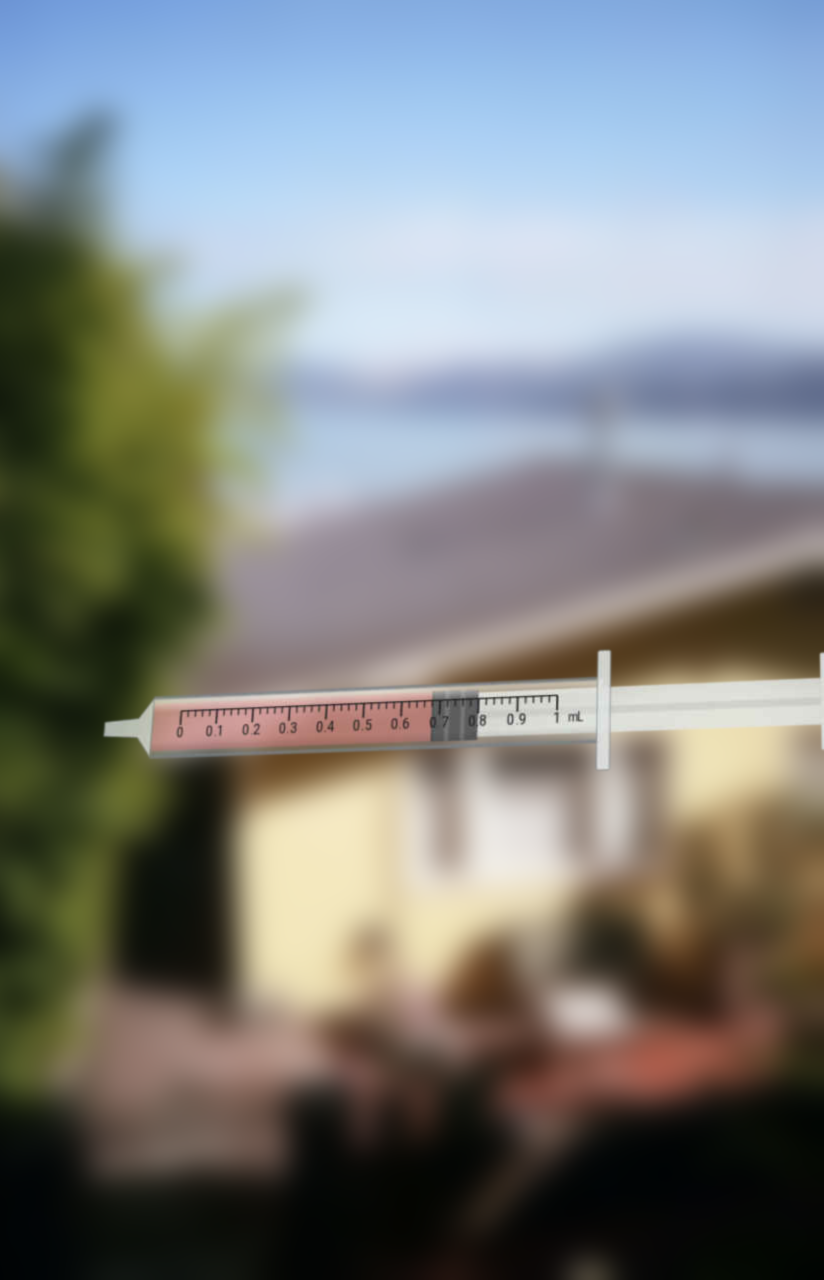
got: 0.68 mL
